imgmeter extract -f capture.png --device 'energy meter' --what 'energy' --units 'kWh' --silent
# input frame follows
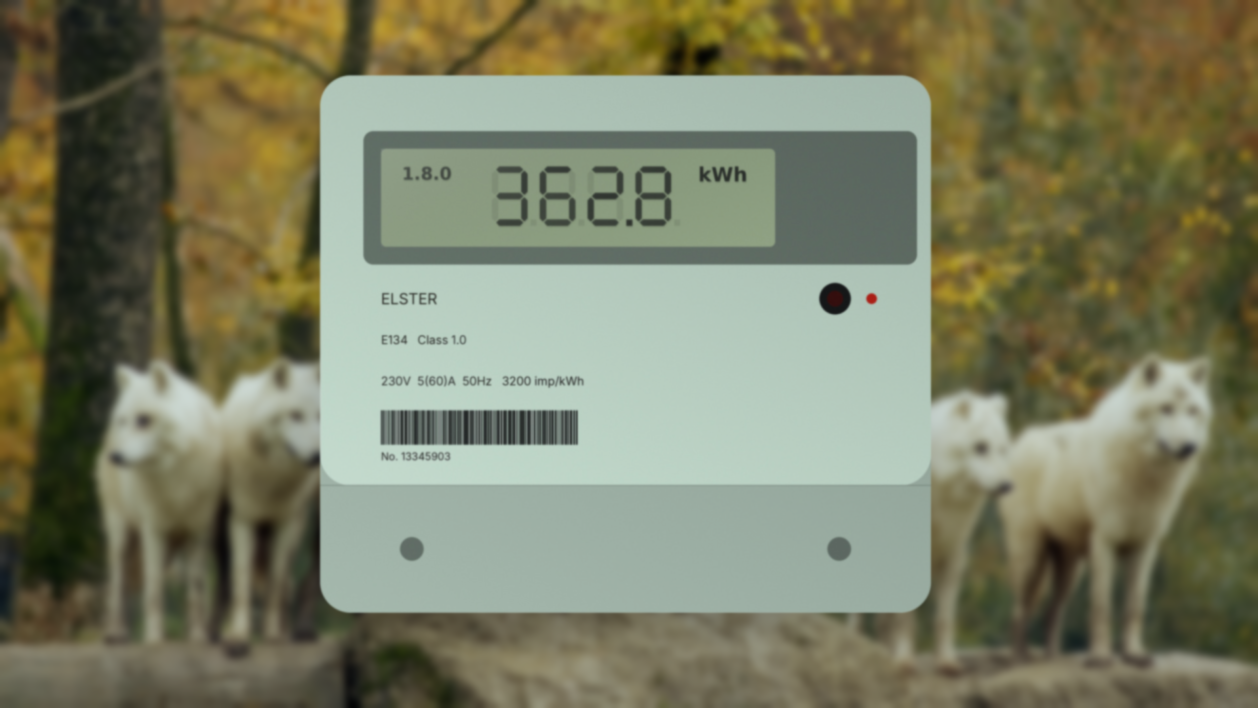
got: 362.8 kWh
